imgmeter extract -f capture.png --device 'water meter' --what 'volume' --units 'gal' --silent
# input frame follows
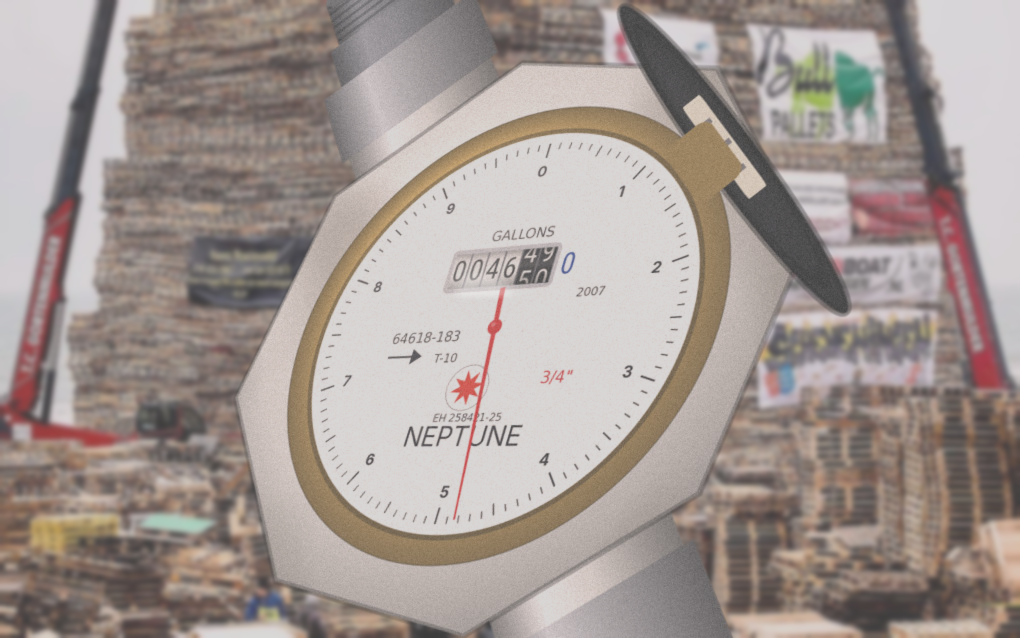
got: 46494.8 gal
